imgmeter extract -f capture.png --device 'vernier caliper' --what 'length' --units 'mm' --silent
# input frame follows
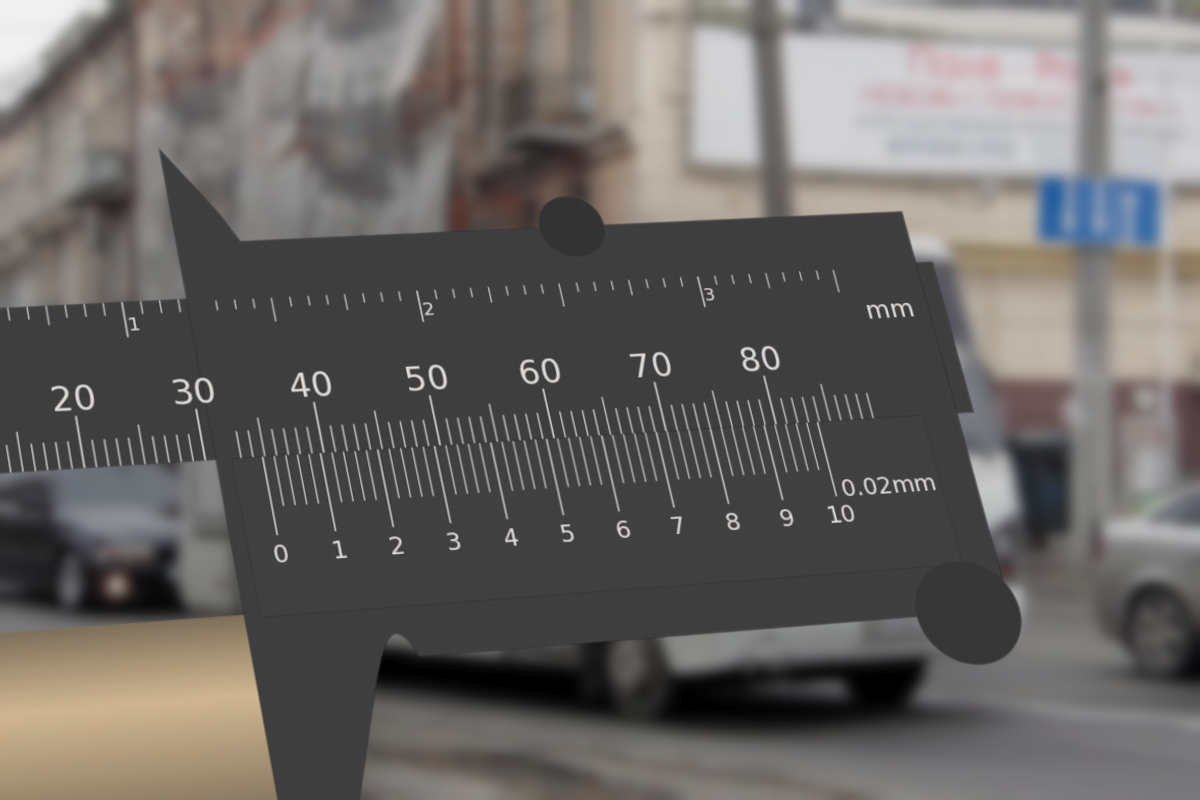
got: 34.8 mm
